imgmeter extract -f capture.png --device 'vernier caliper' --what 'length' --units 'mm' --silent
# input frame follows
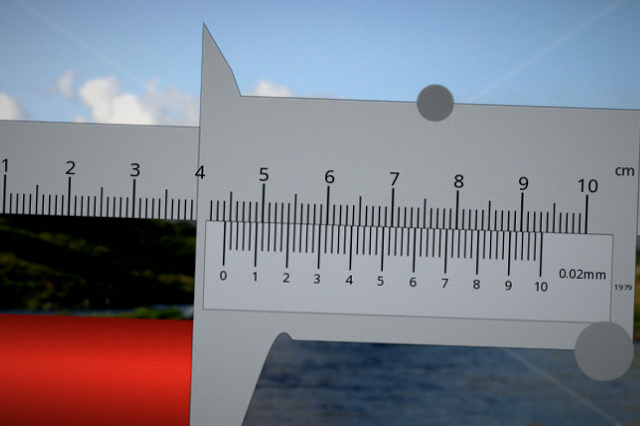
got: 44.2 mm
